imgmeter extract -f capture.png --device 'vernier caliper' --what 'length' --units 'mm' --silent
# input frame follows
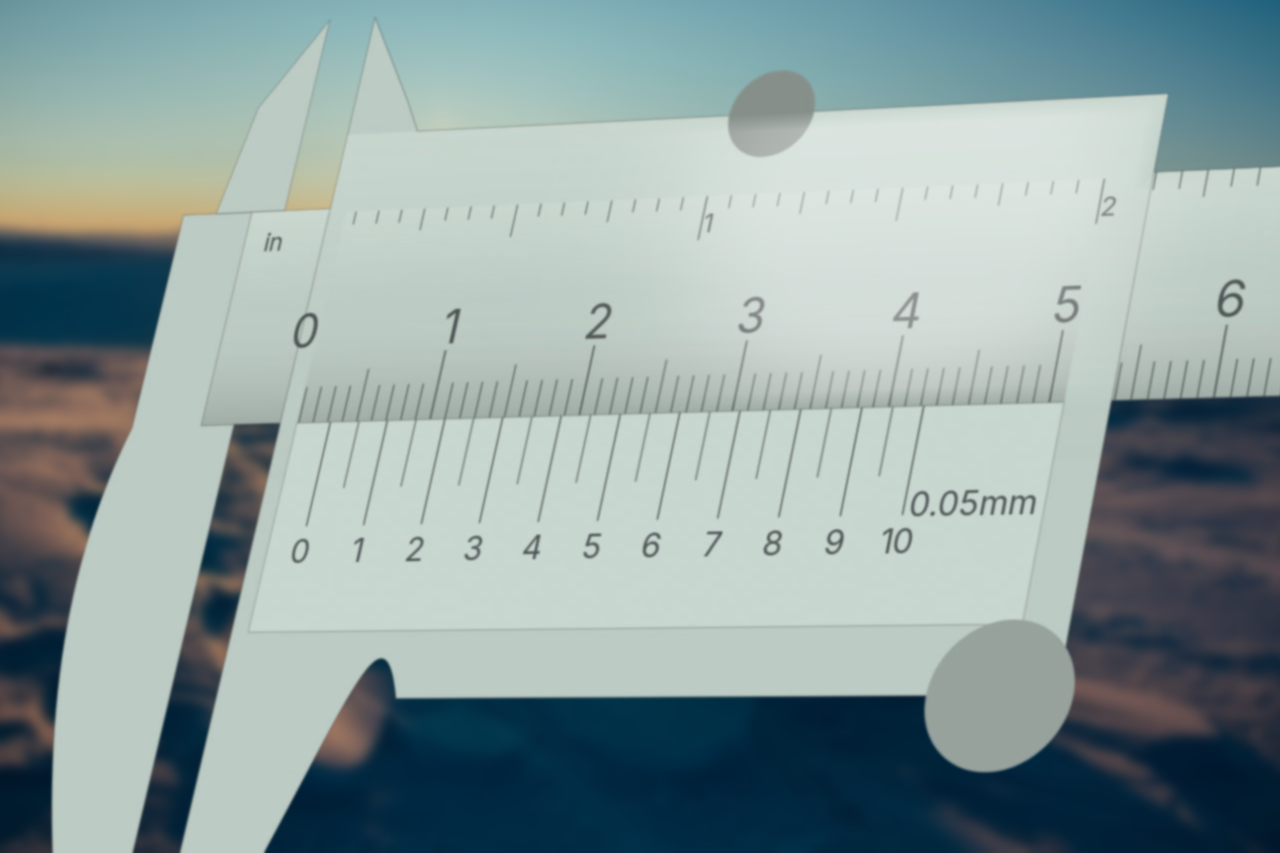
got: 3.2 mm
